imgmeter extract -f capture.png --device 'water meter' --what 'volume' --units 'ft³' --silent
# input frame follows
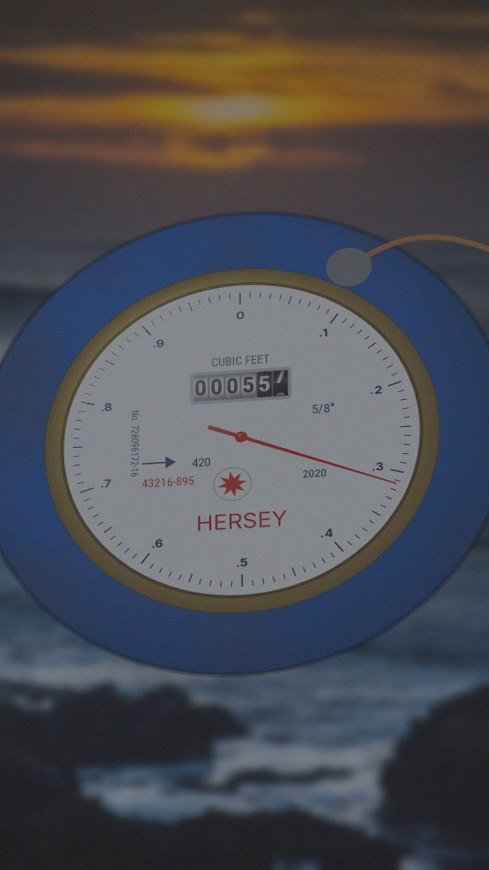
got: 557.31 ft³
